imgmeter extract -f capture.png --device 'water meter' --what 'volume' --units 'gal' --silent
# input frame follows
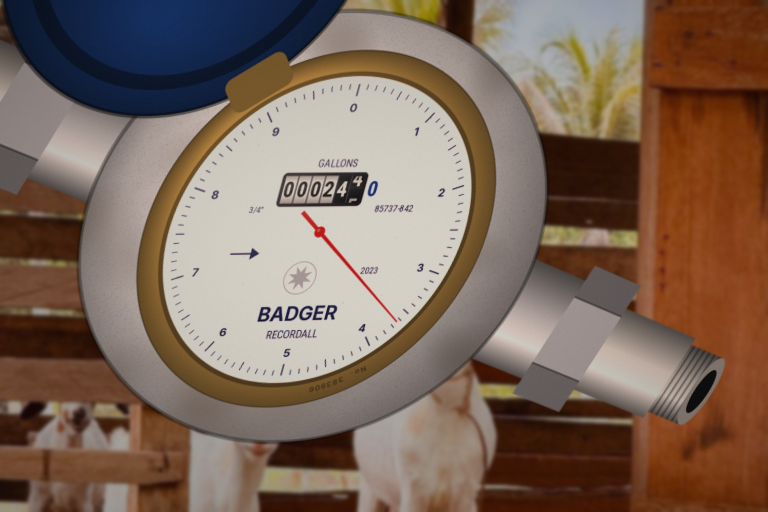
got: 2443.6 gal
